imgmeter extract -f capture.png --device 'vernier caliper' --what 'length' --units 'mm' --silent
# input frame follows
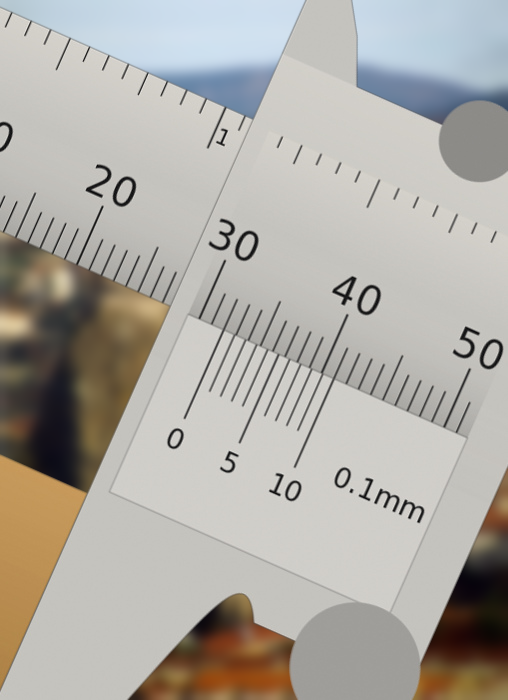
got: 32.0 mm
